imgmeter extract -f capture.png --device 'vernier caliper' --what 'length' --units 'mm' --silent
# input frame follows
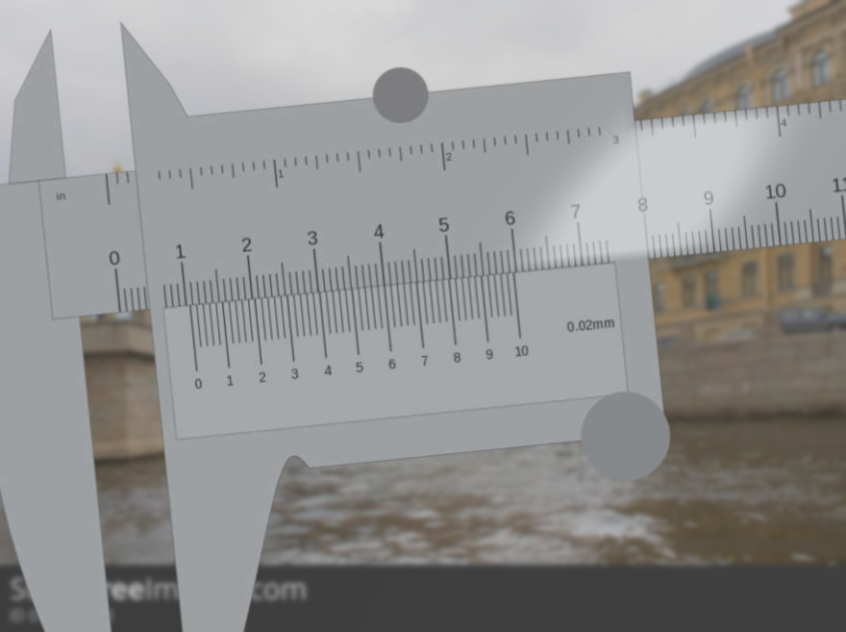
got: 10.6 mm
